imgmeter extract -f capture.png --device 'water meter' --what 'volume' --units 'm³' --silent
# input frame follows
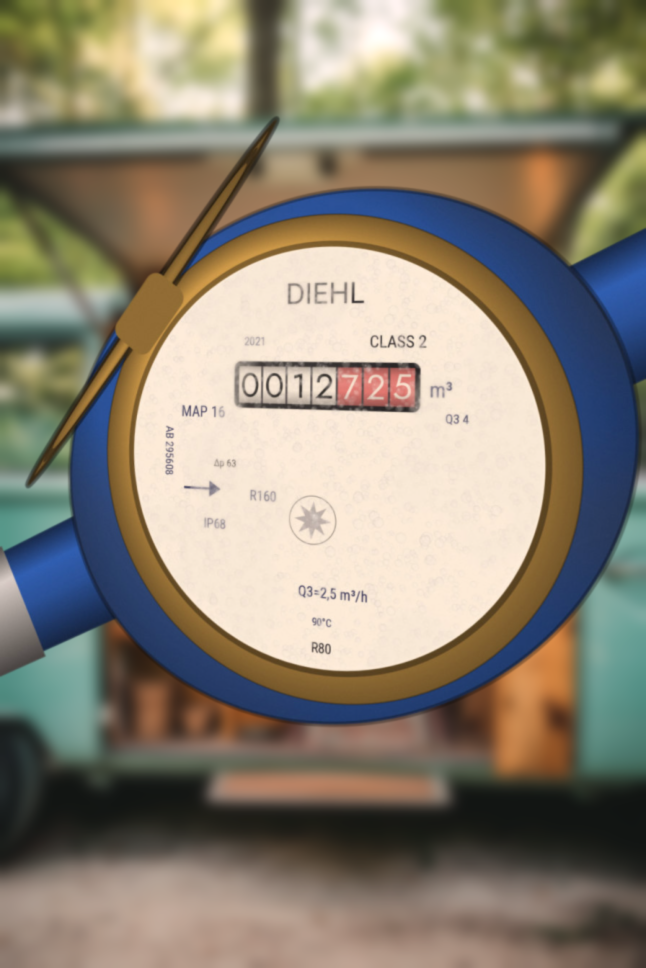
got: 12.725 m³
